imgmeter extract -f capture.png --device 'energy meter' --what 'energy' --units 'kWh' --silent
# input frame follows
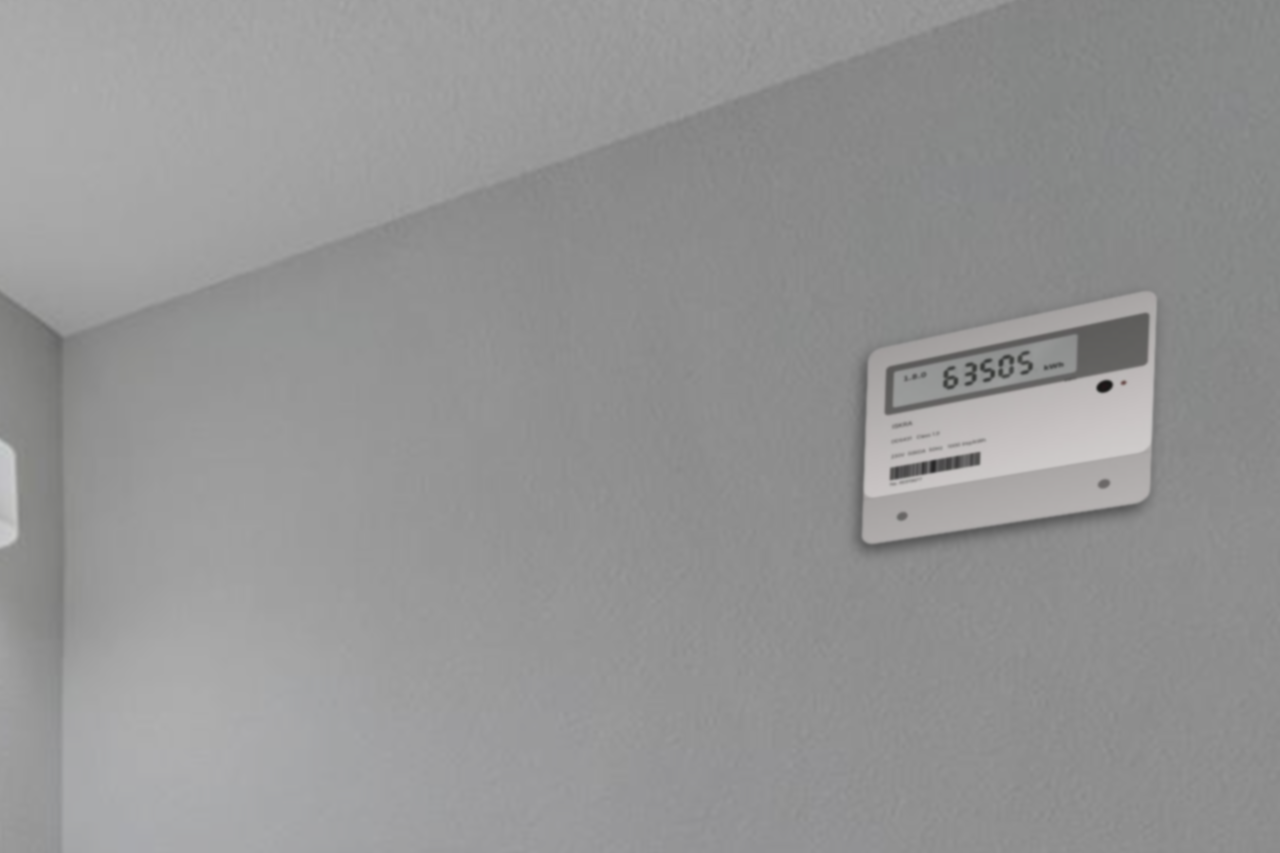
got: 63505 kWh
